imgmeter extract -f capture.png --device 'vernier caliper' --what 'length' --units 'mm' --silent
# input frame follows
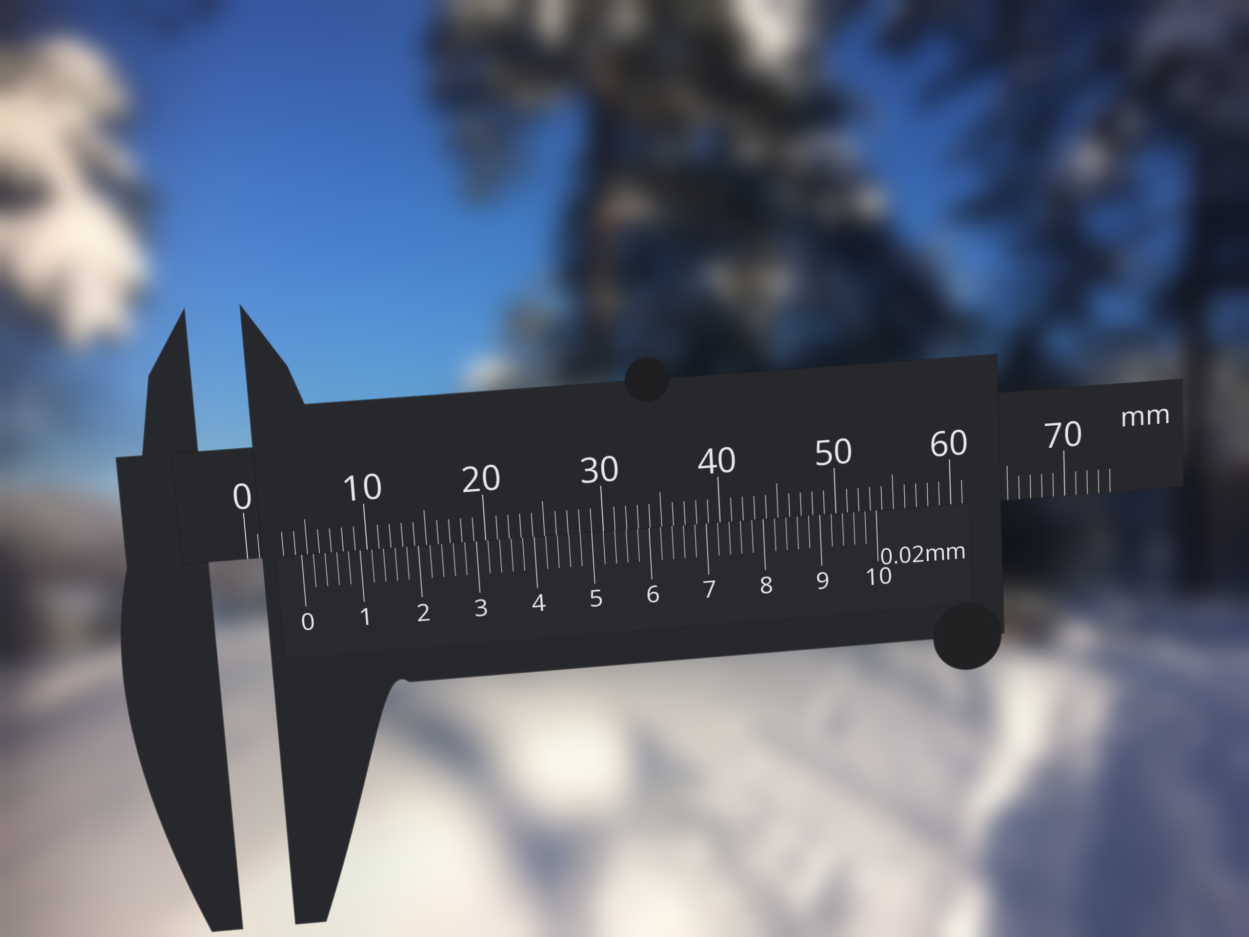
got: 4.5 mm
